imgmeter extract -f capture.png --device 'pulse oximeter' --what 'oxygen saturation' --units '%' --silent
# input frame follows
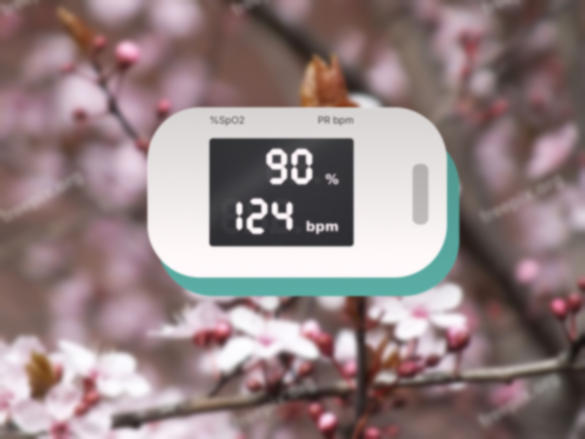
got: 90 %
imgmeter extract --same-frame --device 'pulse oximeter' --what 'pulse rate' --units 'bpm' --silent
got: 124 bpm
